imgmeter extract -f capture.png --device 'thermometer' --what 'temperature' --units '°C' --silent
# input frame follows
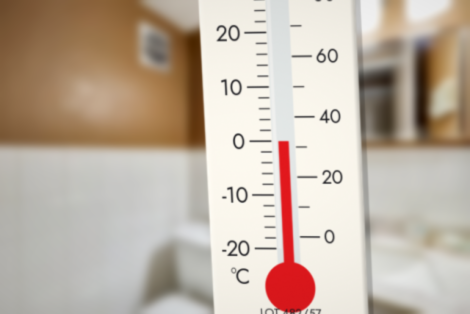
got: 0 °C
